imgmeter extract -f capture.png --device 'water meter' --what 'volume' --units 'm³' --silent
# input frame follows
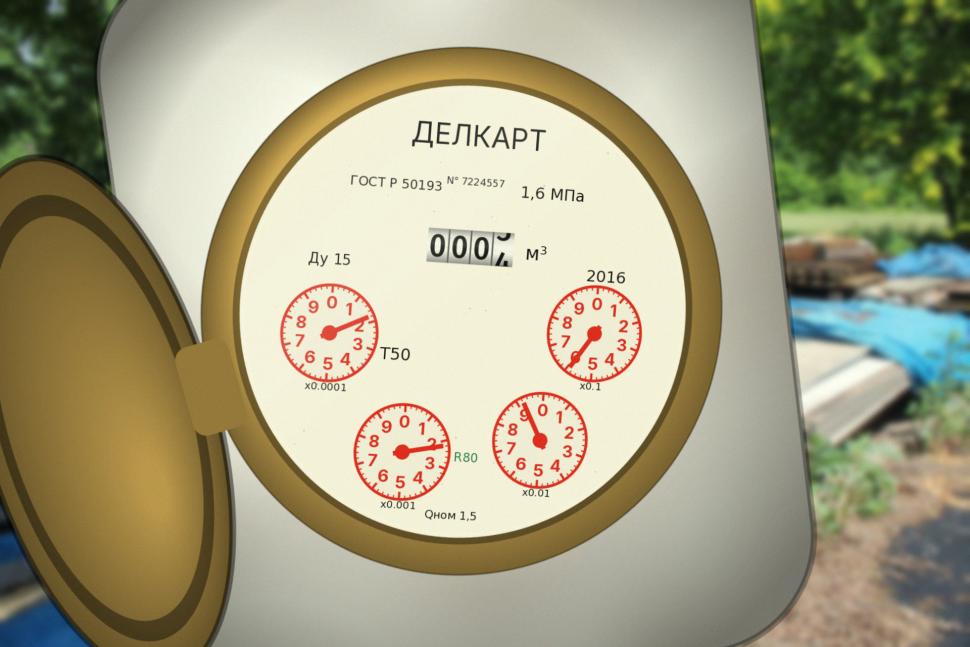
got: 3.5921 m³
